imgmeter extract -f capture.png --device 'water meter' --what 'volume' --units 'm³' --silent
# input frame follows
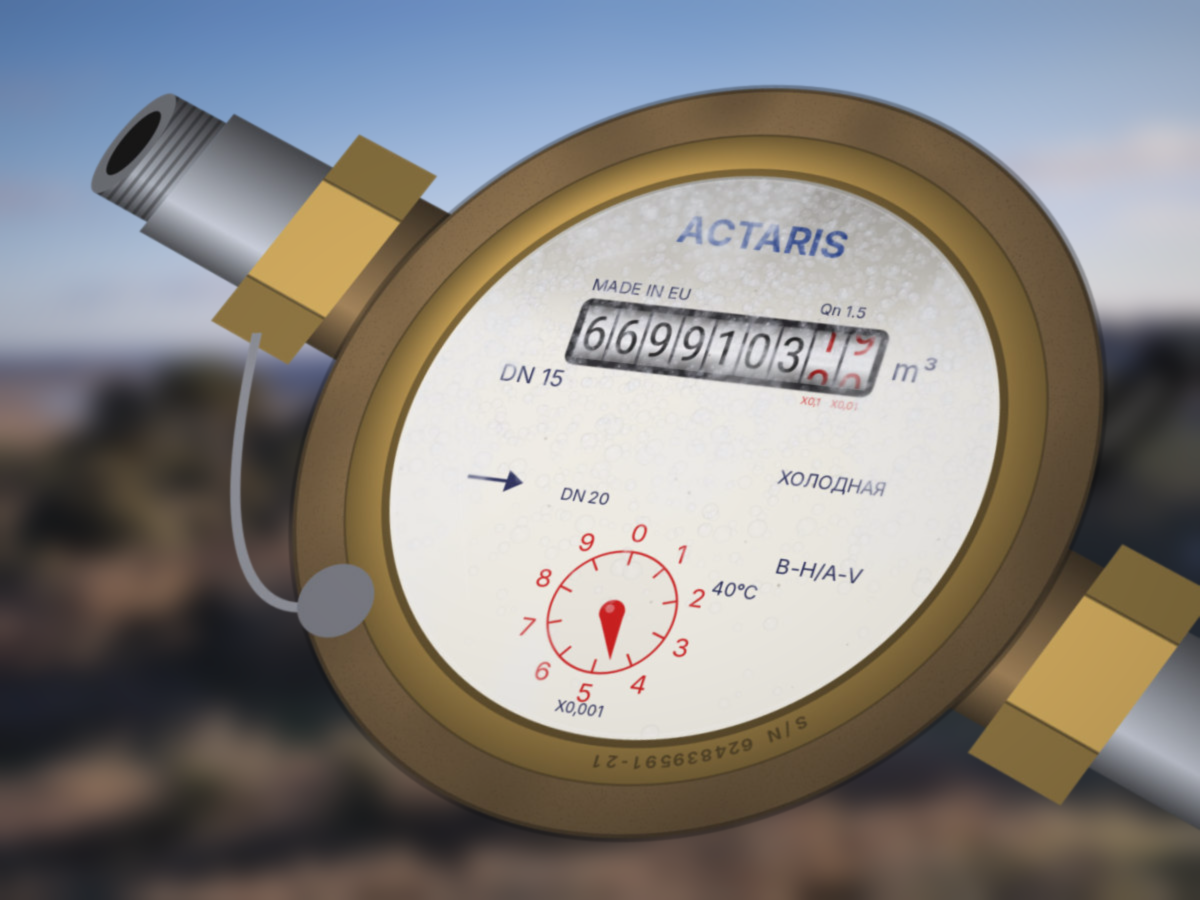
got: 6699103.194 m³
